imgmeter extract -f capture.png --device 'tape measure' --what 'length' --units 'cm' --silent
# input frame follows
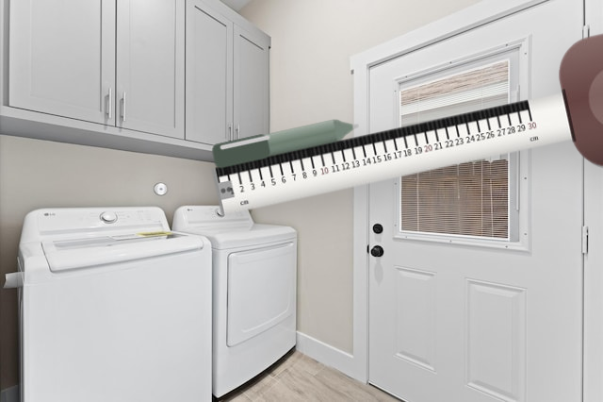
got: 14 cm
